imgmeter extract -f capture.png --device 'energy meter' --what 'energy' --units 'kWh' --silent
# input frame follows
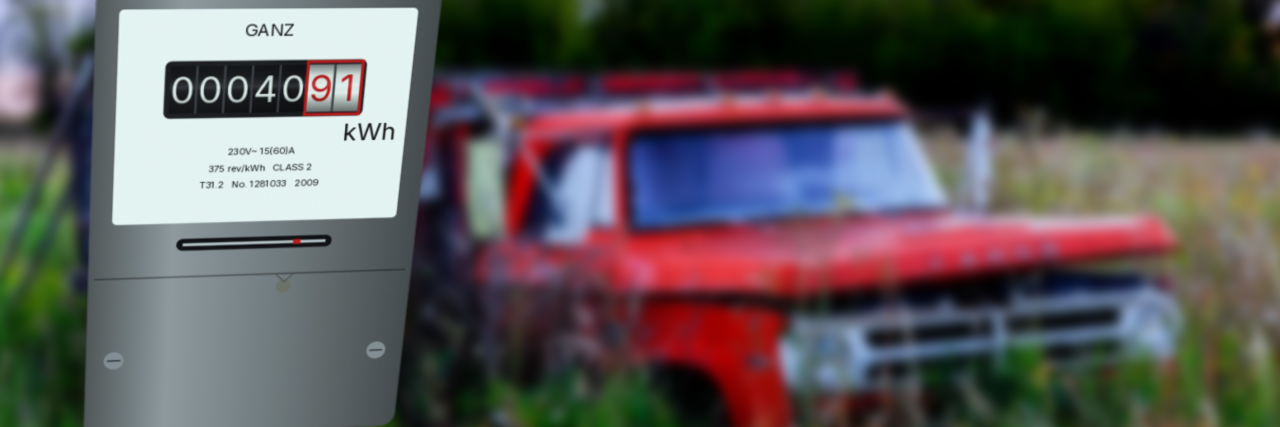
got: 40.91 kWh
